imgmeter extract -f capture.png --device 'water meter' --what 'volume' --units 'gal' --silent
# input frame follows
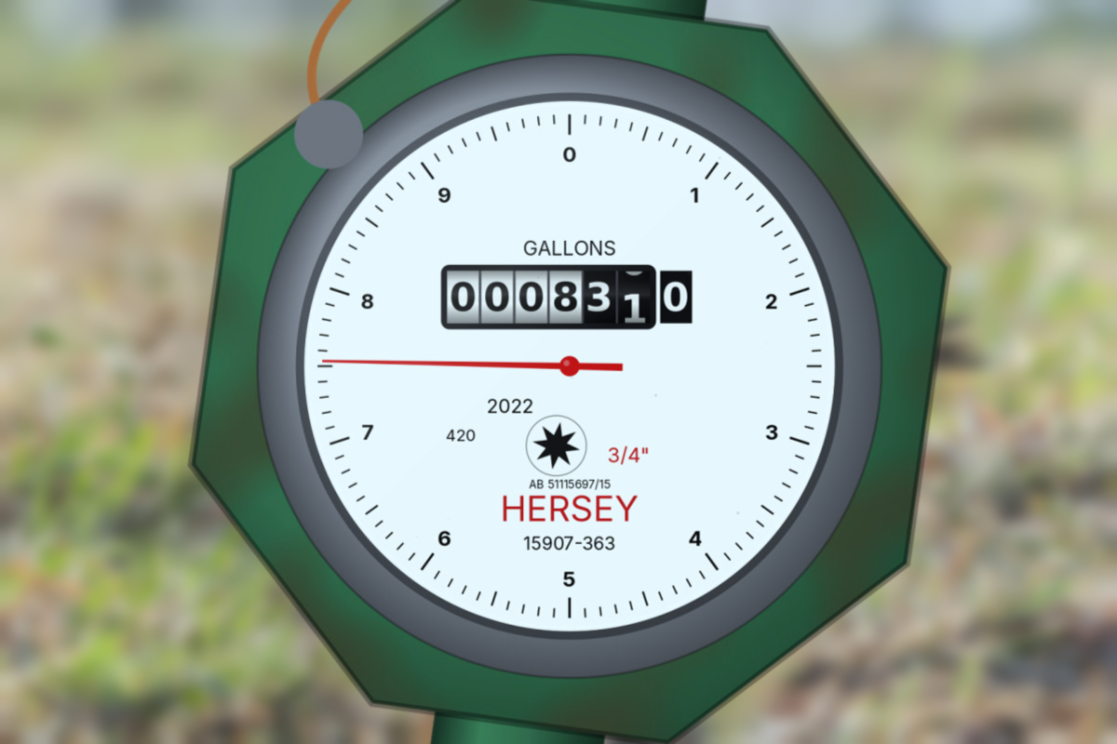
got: 8307.5 gal
